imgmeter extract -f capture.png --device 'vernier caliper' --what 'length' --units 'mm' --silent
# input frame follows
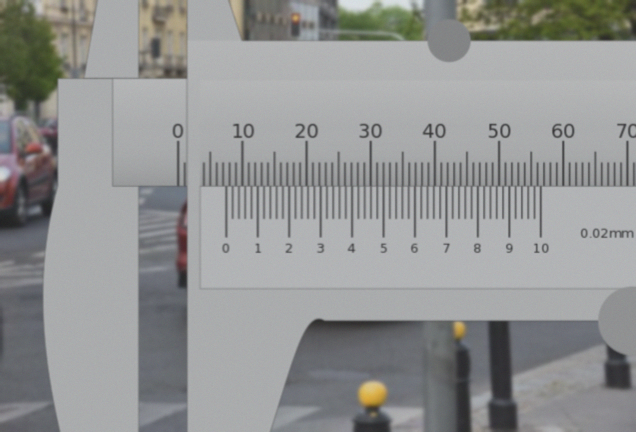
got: 7.5 mm
